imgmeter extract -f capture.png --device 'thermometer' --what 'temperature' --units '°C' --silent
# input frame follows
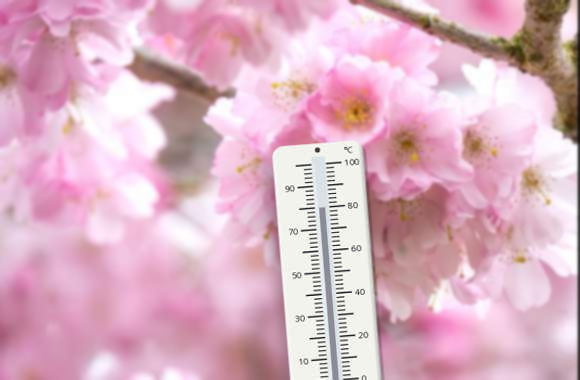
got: 80 °C
